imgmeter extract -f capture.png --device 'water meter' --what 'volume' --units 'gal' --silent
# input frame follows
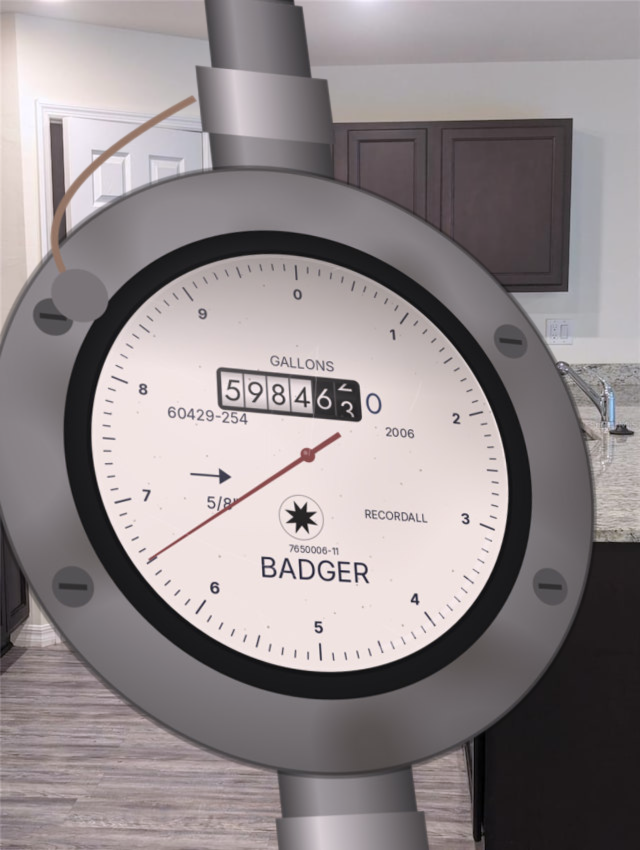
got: 5984626.5 gal
